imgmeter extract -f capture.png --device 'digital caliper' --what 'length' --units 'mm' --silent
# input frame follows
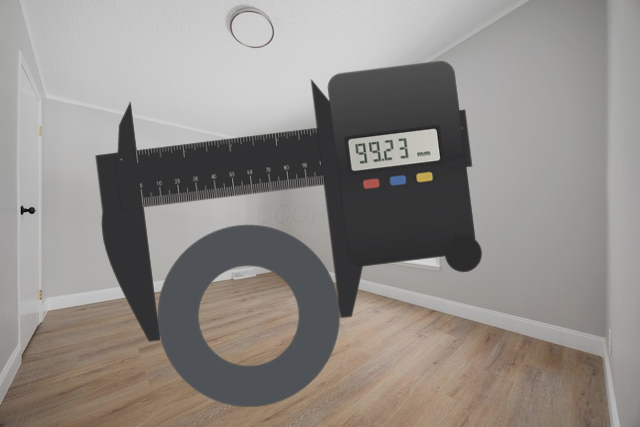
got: 99.23 mm
